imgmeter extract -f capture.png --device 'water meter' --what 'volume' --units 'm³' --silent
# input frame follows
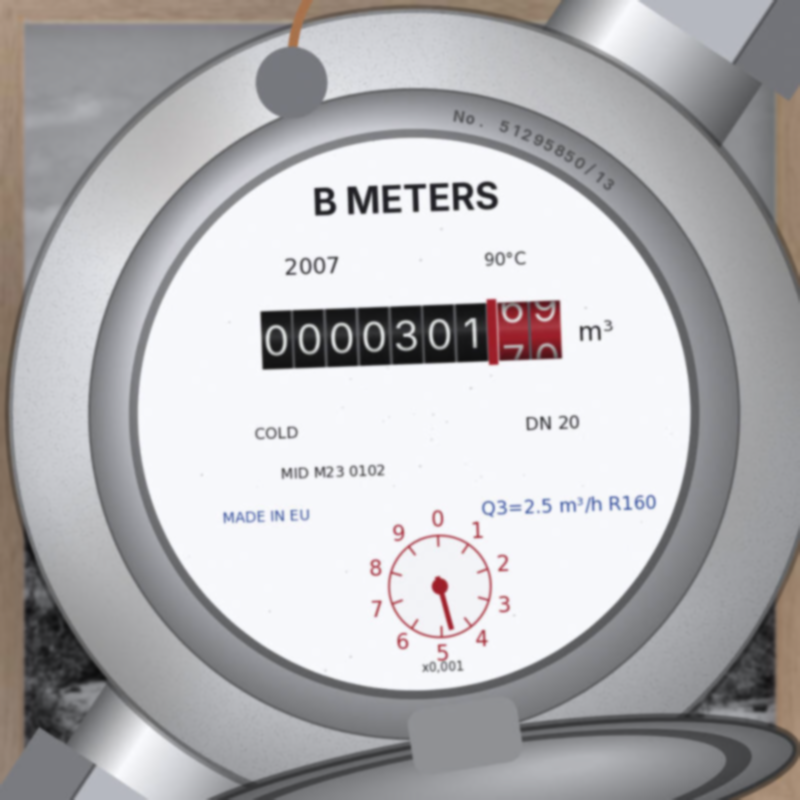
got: 301.694 m³
